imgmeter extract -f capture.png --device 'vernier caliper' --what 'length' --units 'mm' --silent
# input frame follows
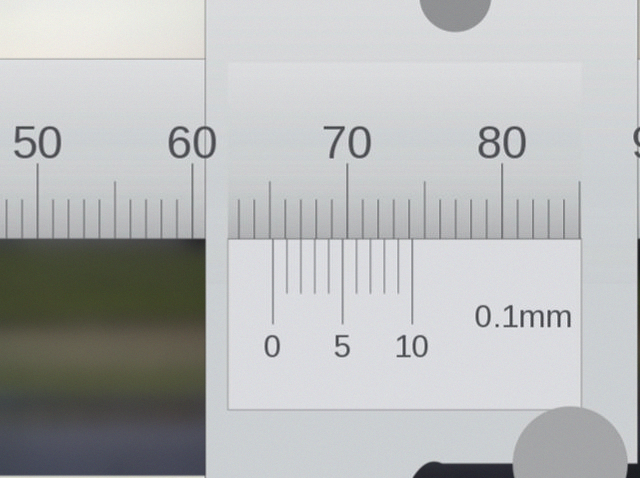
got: 65.2 mm
